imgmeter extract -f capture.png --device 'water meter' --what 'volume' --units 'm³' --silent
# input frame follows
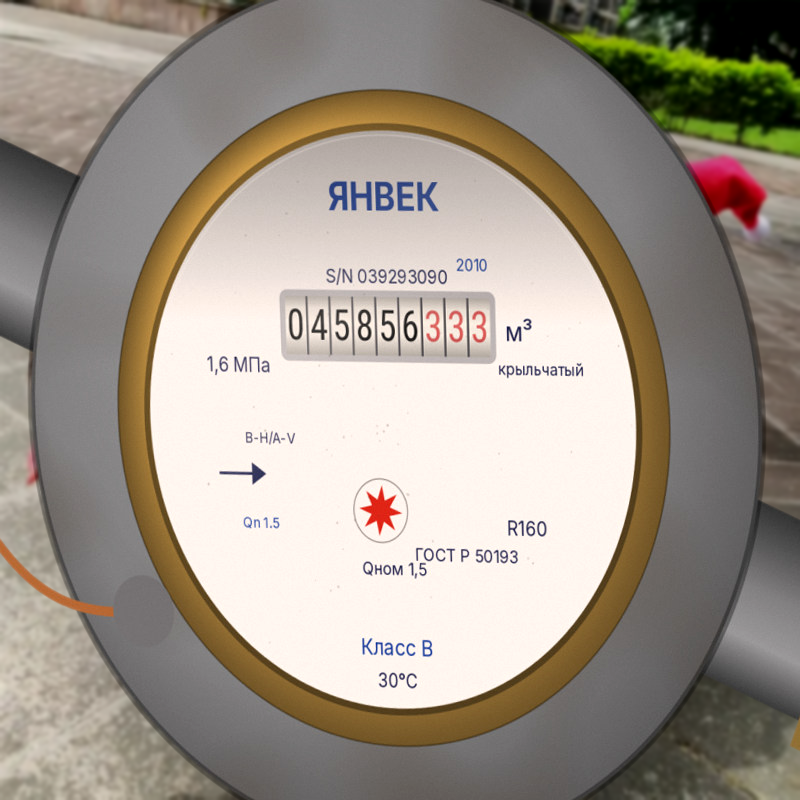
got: 45856.333 m³
